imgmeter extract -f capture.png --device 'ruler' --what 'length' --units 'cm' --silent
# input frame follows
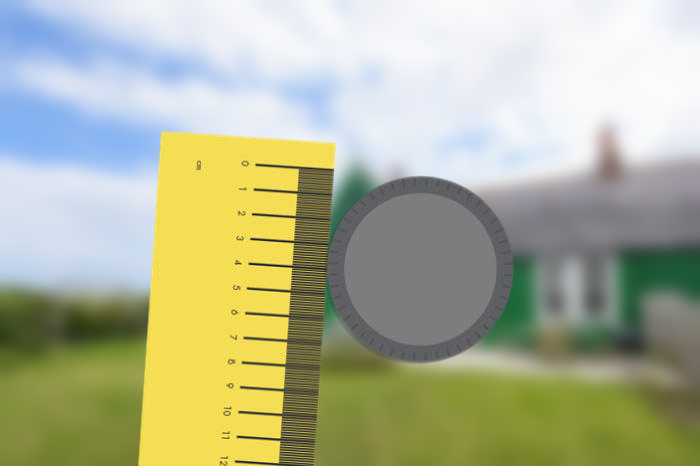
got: 7.5 cm
